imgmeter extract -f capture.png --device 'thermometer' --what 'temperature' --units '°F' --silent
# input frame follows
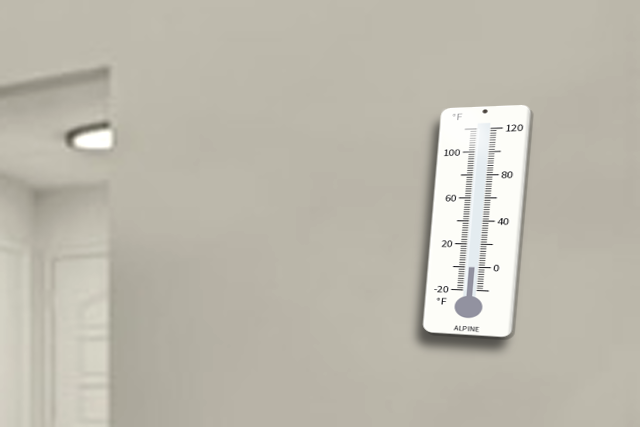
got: 0 °F
